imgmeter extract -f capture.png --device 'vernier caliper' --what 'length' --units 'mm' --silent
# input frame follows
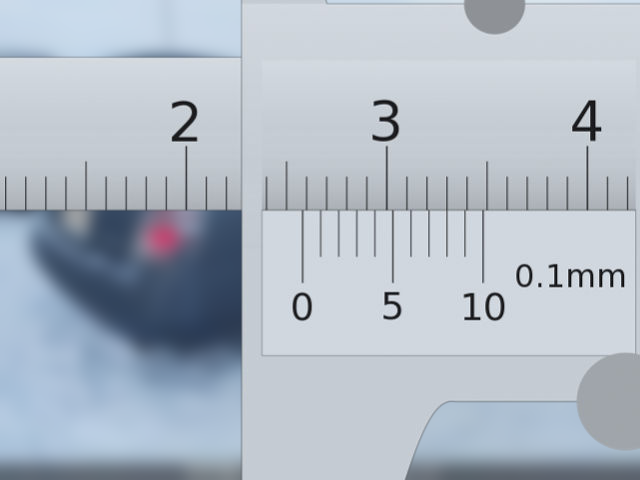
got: 25.8 mm
